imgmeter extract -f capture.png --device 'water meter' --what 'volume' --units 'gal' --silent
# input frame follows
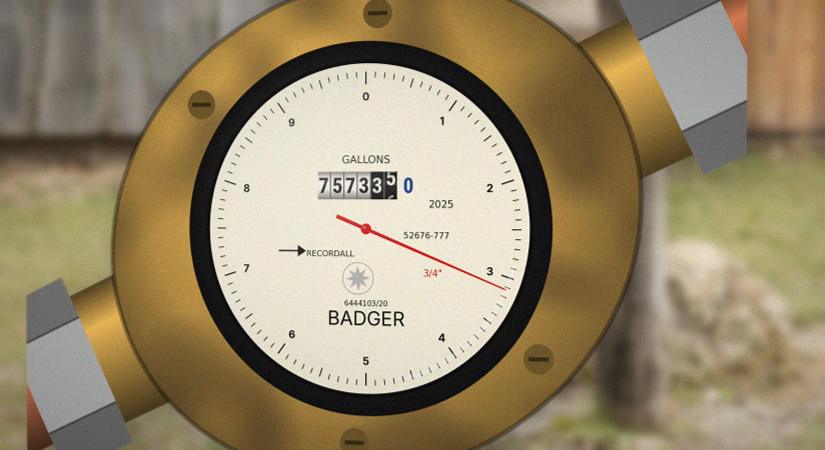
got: 7573353.1 gal
